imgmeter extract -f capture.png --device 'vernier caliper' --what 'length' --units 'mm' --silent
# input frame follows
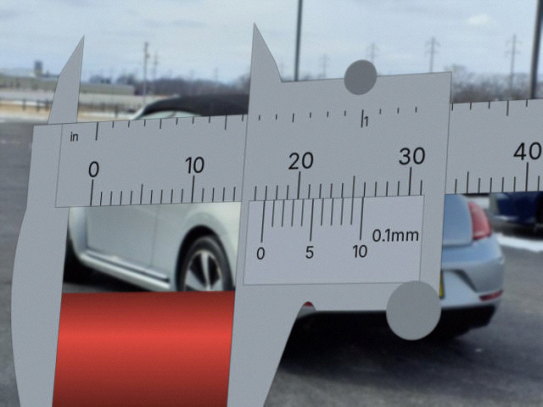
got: 16.9 mm
